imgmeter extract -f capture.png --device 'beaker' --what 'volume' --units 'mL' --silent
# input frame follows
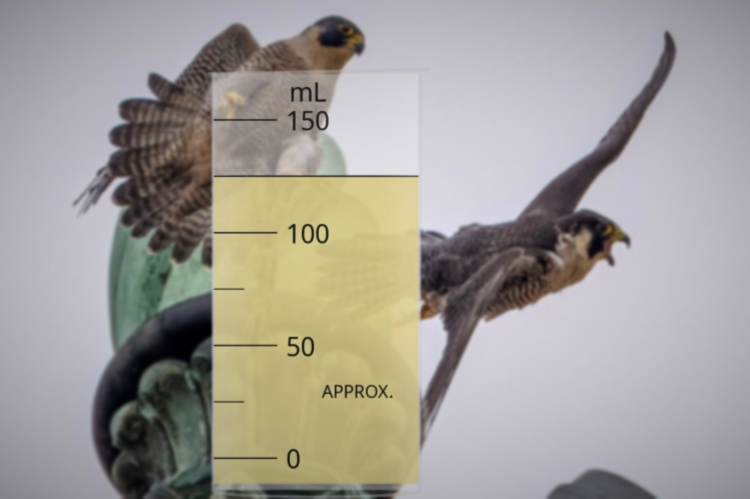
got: 125 mL
